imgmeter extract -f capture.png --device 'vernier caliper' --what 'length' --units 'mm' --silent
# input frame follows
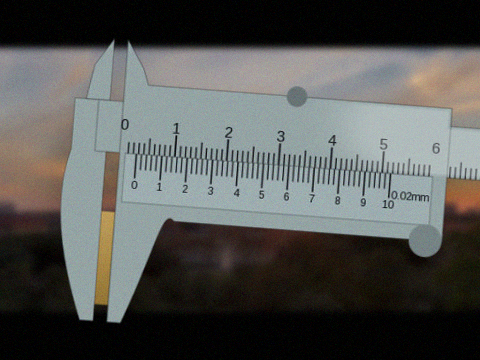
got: 2.6 mm
